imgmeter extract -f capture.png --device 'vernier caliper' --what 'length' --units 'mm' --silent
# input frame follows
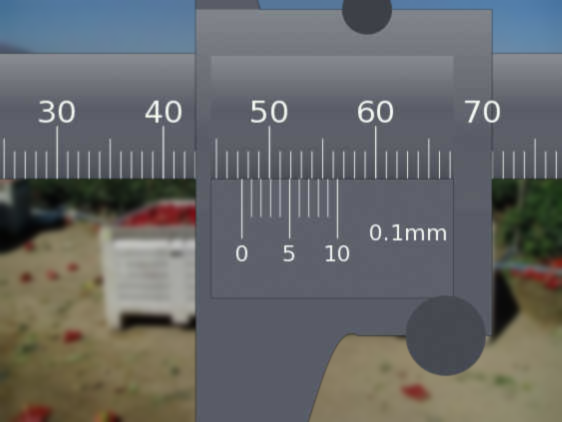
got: 47.4 mm
